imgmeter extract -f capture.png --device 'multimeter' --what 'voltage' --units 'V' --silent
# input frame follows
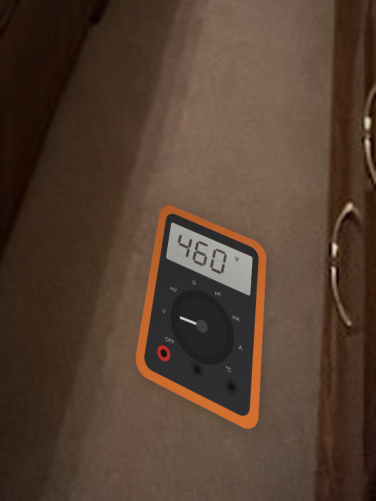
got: 460 V
